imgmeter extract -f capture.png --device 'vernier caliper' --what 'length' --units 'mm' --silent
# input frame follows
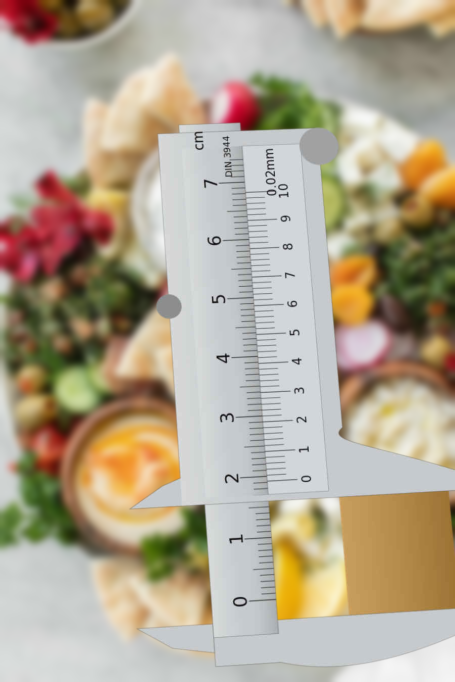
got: 19.2 mm
